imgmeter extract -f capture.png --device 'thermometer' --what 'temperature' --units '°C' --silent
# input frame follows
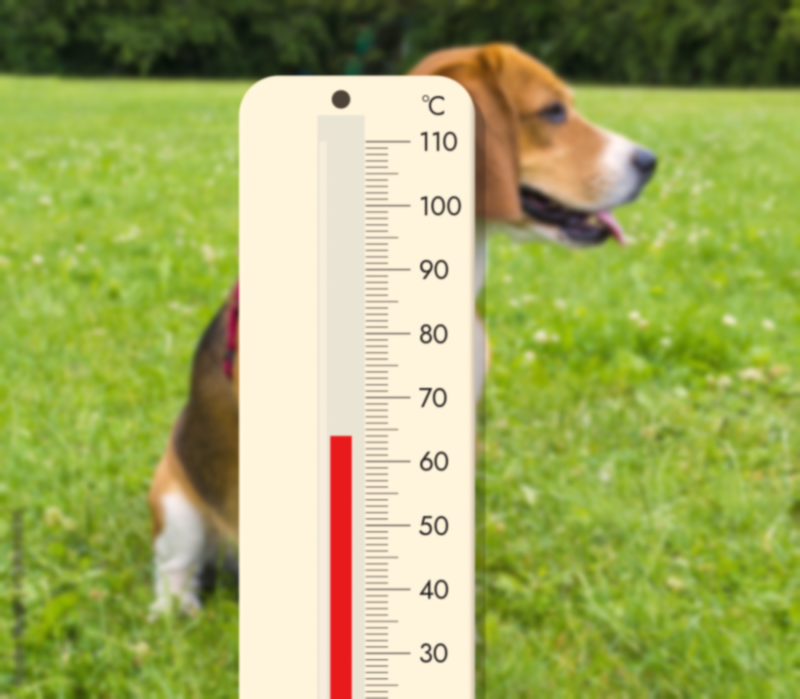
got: 64 °C
